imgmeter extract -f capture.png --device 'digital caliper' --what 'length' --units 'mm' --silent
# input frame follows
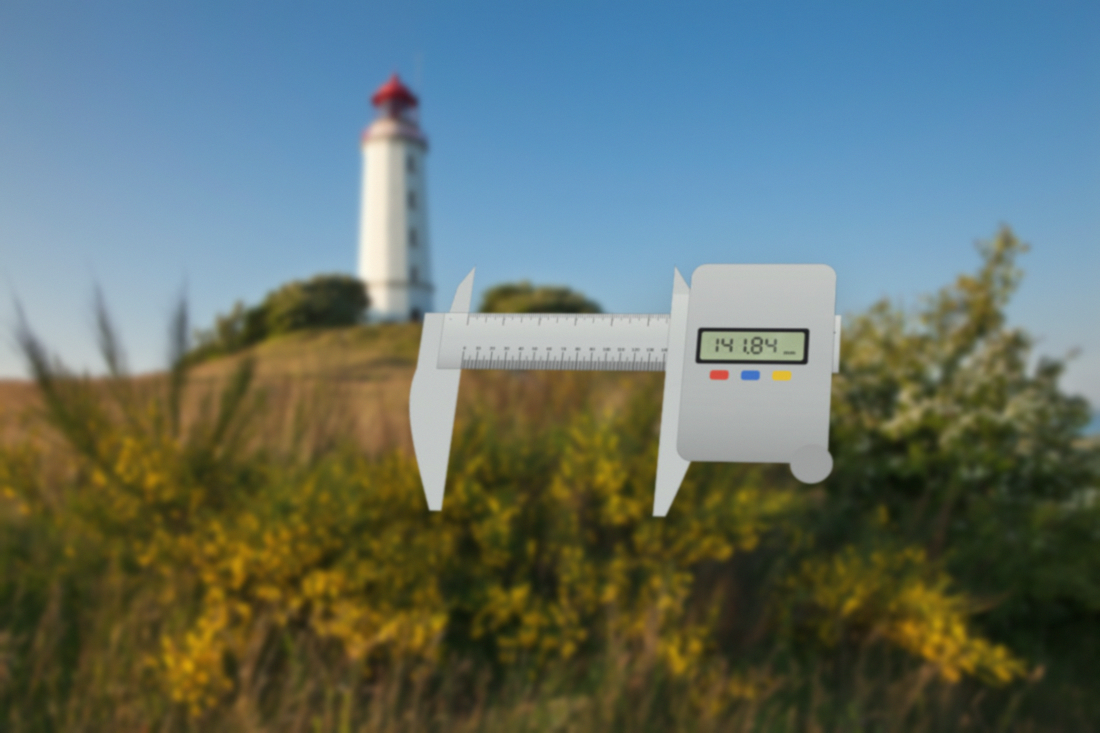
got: 141.84 mm
